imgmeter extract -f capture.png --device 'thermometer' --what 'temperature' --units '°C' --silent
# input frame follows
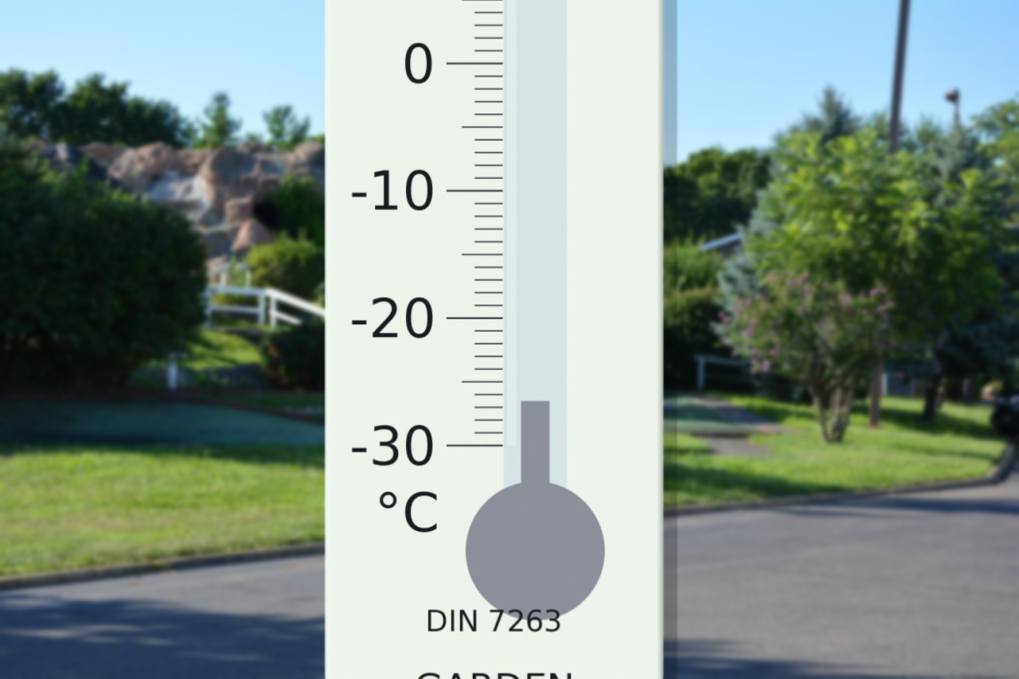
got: -26.5 °C
